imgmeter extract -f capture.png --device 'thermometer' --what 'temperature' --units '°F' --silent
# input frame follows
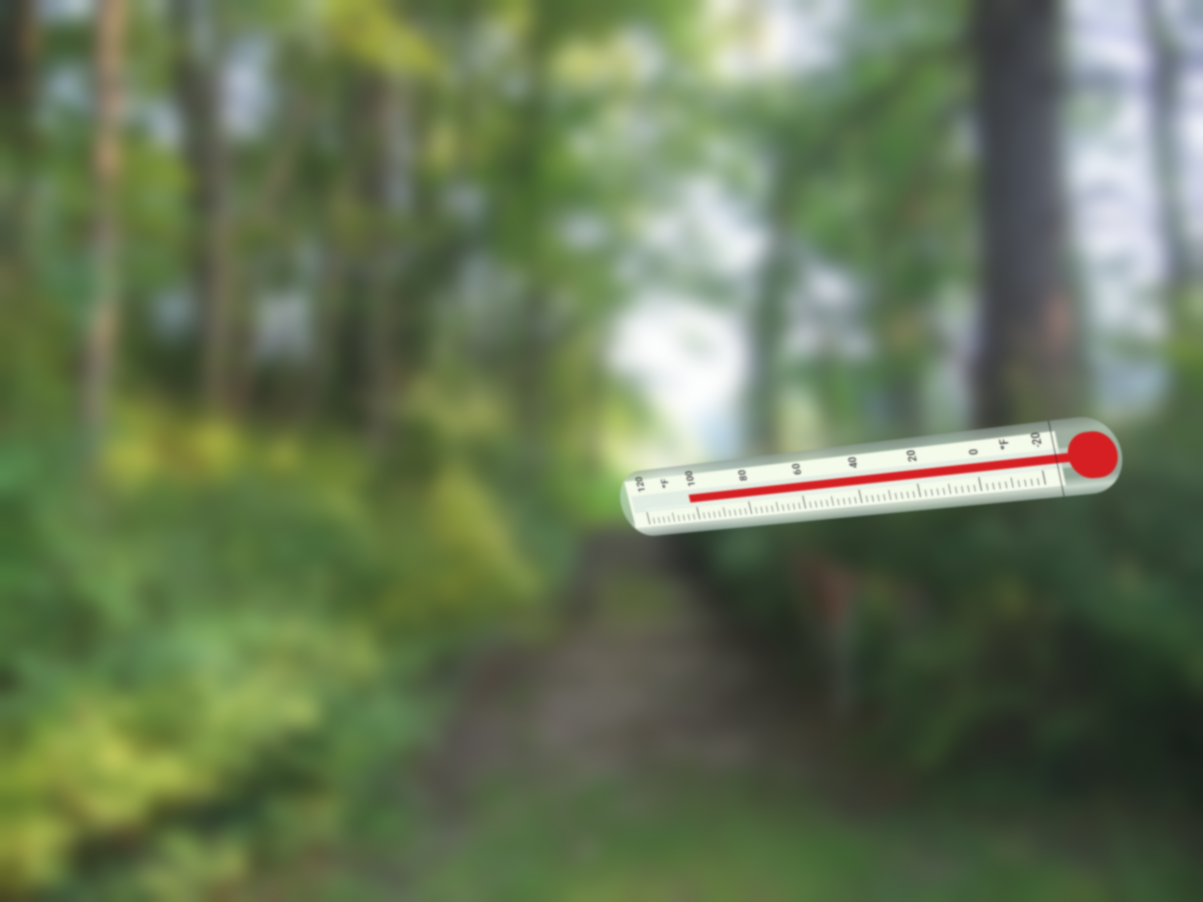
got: 102 °F
